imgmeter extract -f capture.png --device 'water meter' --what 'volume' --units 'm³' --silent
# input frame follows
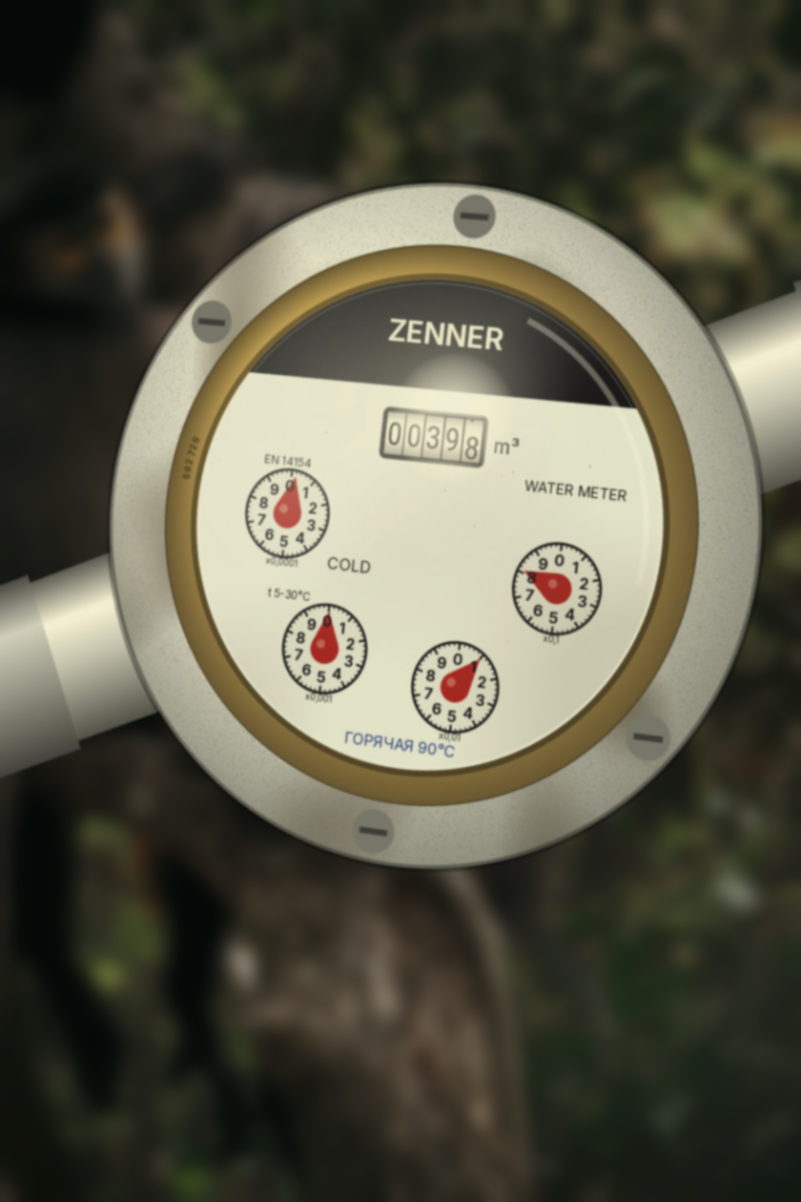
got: 397.8100 m³
